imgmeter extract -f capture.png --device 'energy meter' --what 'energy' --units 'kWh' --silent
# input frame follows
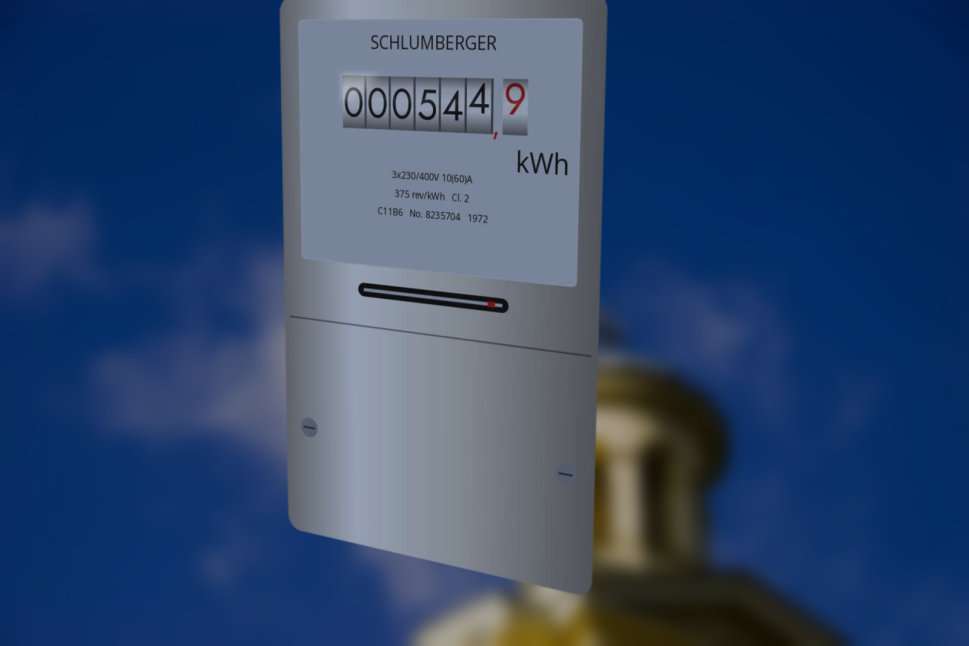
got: 544.9 kWh
